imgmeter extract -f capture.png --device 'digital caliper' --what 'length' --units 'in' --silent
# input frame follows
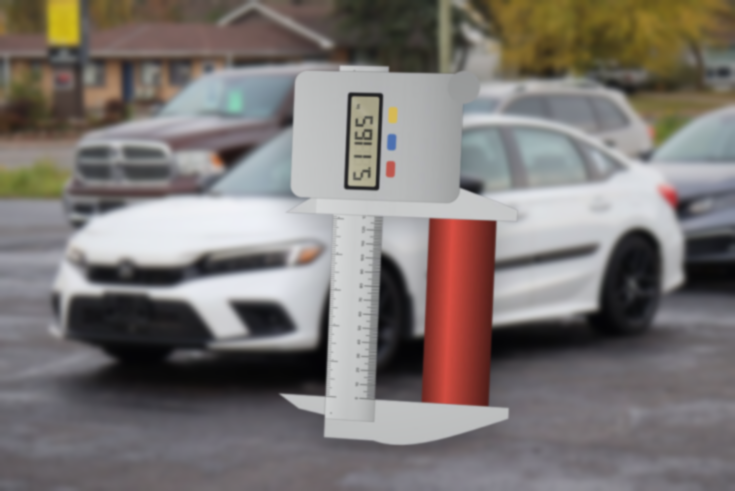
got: 5.1165 in
